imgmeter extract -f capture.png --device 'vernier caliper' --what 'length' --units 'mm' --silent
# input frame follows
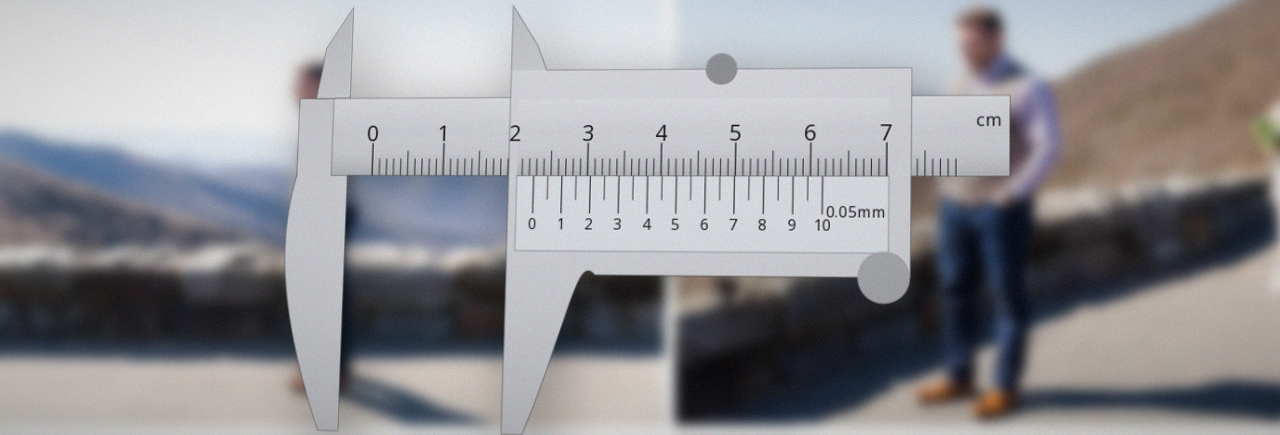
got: 22.6 mm
